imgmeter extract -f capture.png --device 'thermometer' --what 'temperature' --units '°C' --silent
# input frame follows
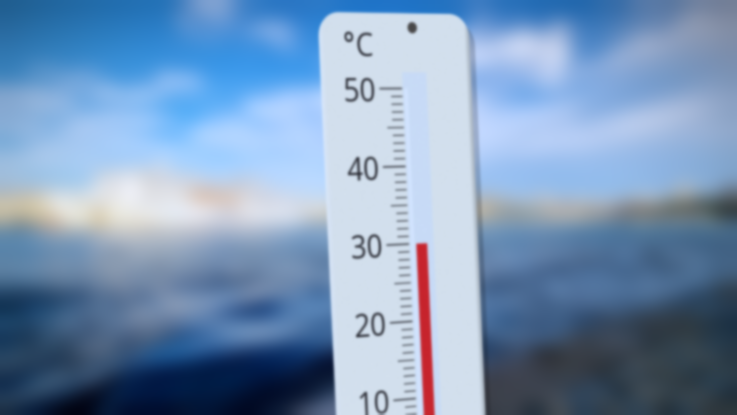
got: 30 °C
